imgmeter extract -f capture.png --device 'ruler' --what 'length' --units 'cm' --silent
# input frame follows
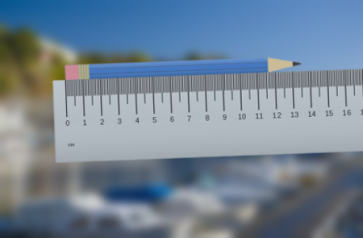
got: 13.5 cm
